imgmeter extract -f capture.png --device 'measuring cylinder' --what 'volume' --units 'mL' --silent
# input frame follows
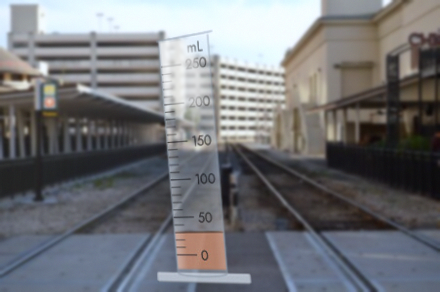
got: 30 mL
